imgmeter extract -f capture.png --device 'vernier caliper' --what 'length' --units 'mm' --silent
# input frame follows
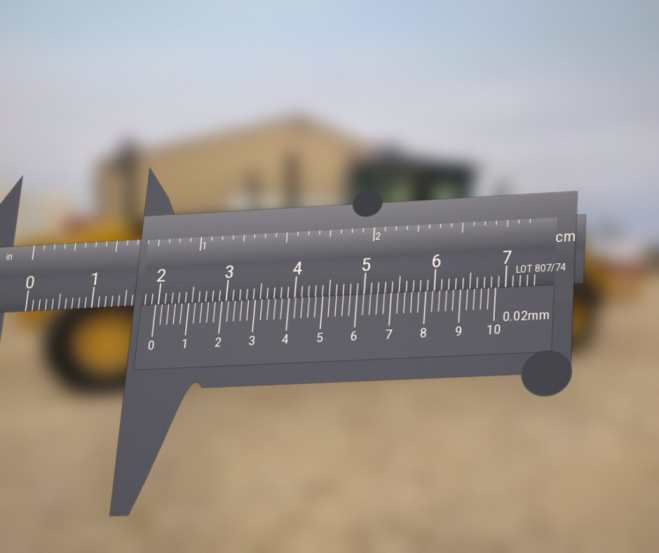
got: 19.6 mm
